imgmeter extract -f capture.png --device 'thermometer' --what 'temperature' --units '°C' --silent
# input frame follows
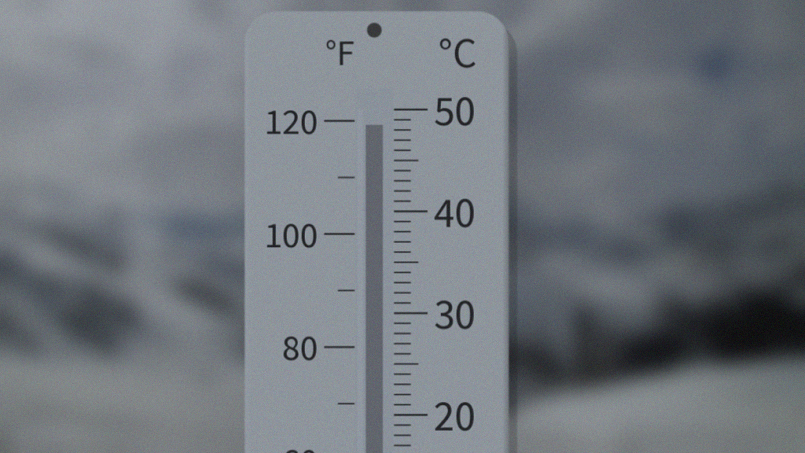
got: 48.5 °C
